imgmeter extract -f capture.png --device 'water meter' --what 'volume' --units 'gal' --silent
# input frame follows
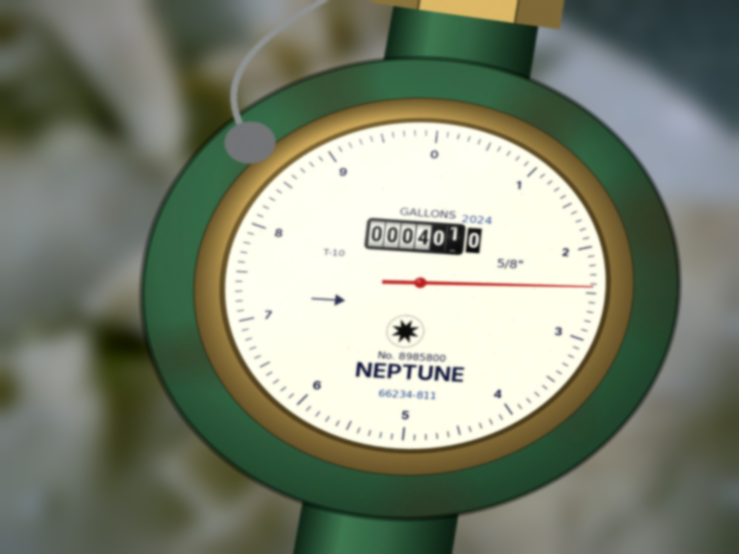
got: 4012.4 gal
